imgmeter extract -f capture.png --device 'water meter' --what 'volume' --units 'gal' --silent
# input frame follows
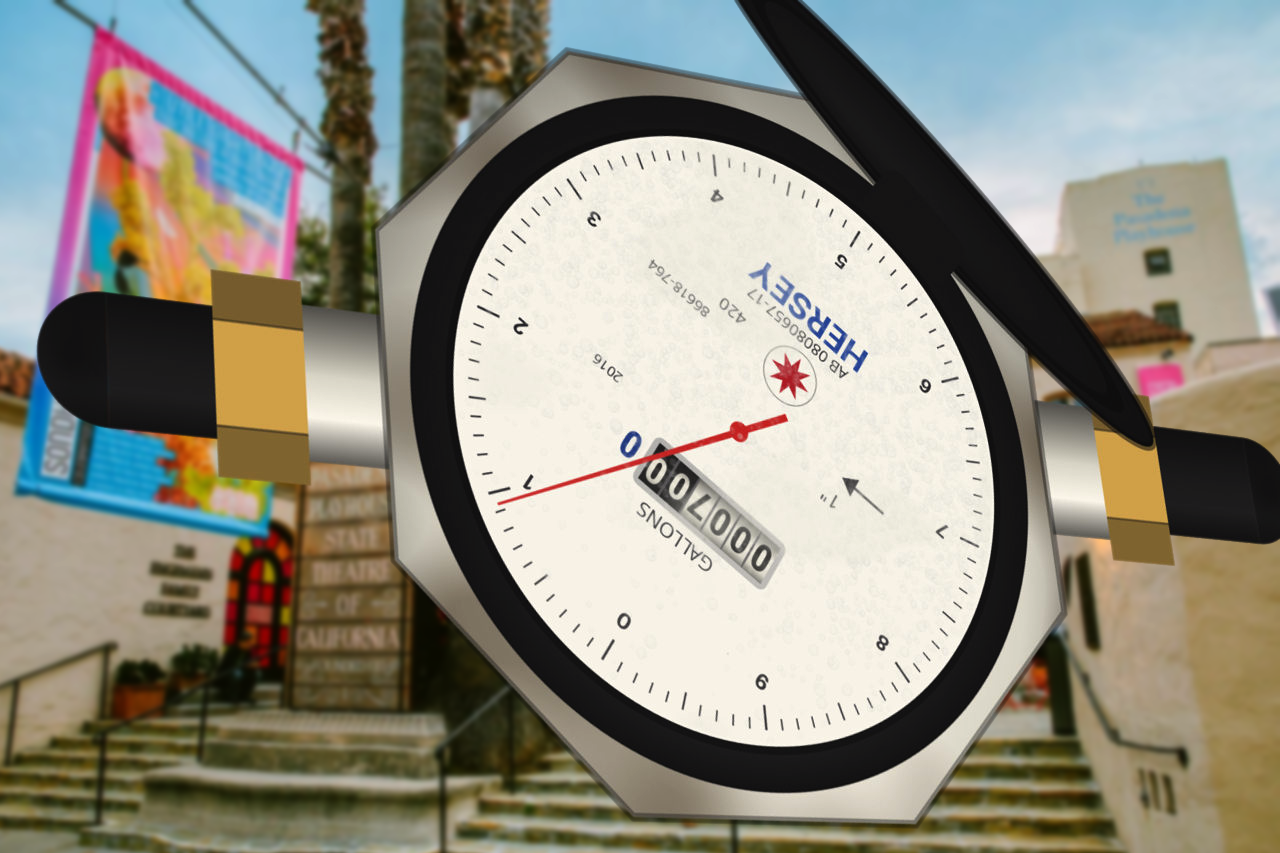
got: 7000.9 gal
